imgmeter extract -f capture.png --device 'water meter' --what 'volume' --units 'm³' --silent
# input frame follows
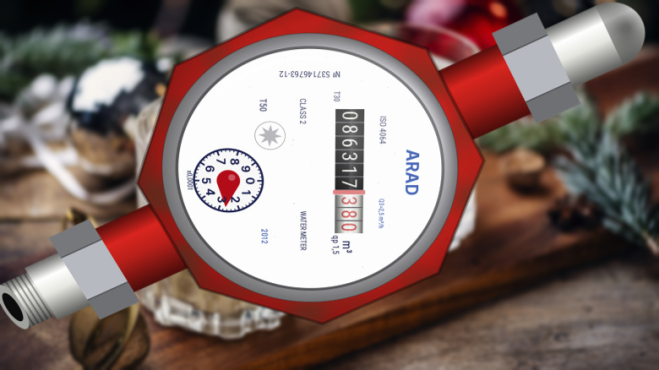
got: 86317.3802 m³
